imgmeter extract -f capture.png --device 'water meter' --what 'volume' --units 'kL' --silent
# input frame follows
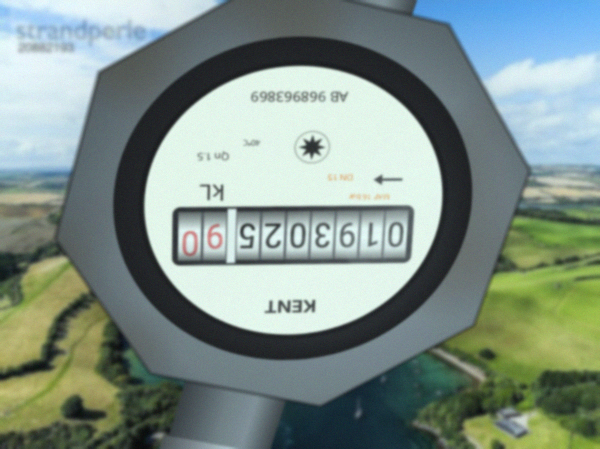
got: 193025.90 kL
